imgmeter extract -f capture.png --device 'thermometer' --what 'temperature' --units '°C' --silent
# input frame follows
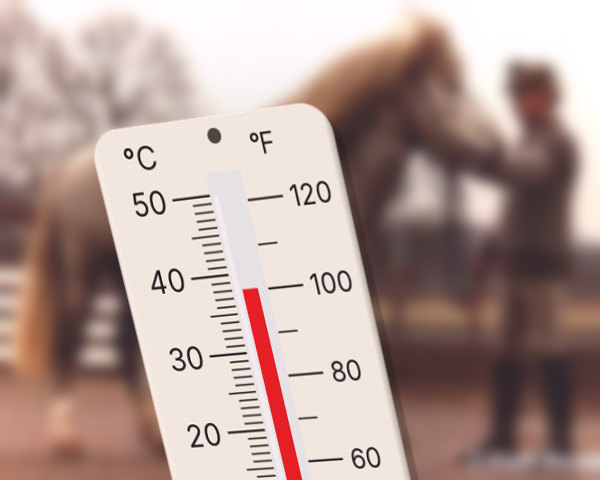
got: 38 °C
